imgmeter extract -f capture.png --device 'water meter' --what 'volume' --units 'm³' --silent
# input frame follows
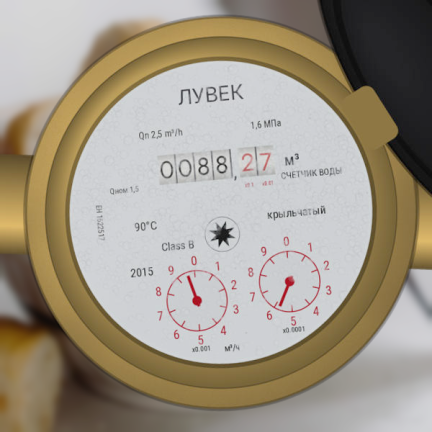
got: 88.2695 m³
